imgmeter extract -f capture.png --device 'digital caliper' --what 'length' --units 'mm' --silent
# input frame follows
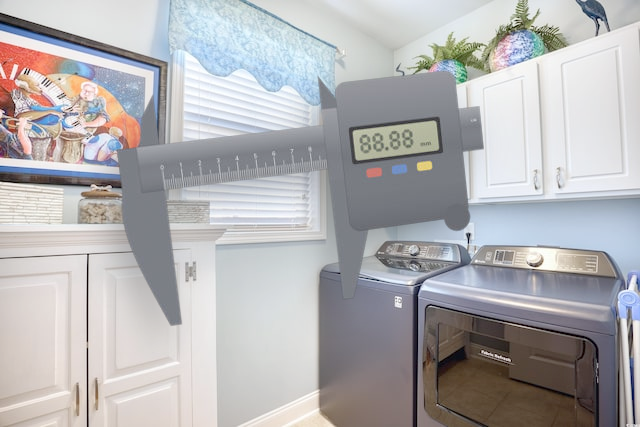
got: 88.88 mm
